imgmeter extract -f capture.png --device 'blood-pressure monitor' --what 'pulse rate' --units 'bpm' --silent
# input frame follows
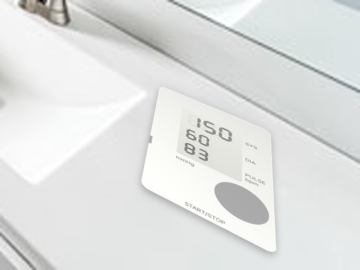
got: 83 bpm
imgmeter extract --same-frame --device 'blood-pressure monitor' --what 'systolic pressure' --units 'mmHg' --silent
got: 150 mmHg
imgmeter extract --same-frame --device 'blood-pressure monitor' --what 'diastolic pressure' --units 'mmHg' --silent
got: 60 mmHg
